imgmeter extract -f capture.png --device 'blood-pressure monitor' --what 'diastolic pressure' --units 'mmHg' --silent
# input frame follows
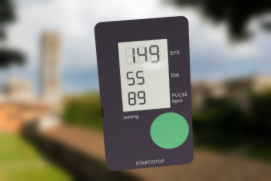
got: 55 mmHg
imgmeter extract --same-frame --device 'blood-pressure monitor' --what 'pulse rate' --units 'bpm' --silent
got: 89 bpm
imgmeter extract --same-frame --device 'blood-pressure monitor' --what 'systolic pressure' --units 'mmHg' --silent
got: 149 mmHg
